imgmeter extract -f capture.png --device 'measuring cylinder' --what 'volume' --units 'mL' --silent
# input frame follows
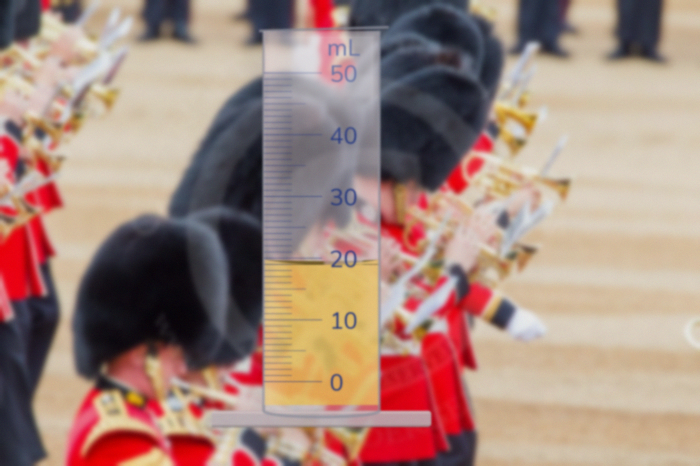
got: 19 mL
